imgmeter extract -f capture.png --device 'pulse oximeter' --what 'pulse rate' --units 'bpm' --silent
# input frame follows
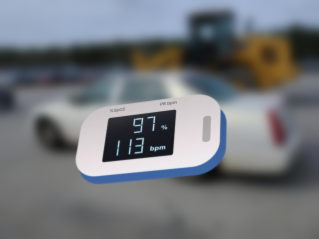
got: 113 bpm
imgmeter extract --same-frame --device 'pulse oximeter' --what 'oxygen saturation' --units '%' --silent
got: 97 %
